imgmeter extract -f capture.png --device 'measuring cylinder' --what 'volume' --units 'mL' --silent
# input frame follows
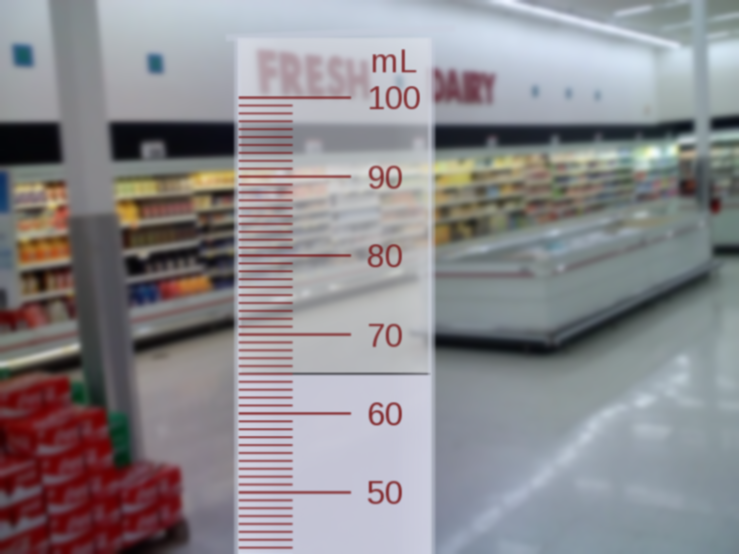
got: 65 mL
